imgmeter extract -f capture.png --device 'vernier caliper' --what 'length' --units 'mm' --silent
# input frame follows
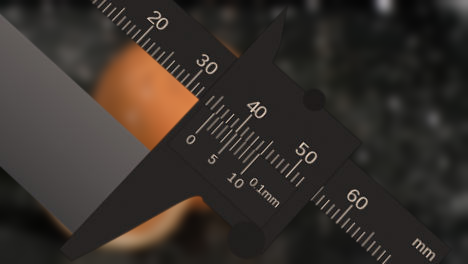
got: 35.8 mm
